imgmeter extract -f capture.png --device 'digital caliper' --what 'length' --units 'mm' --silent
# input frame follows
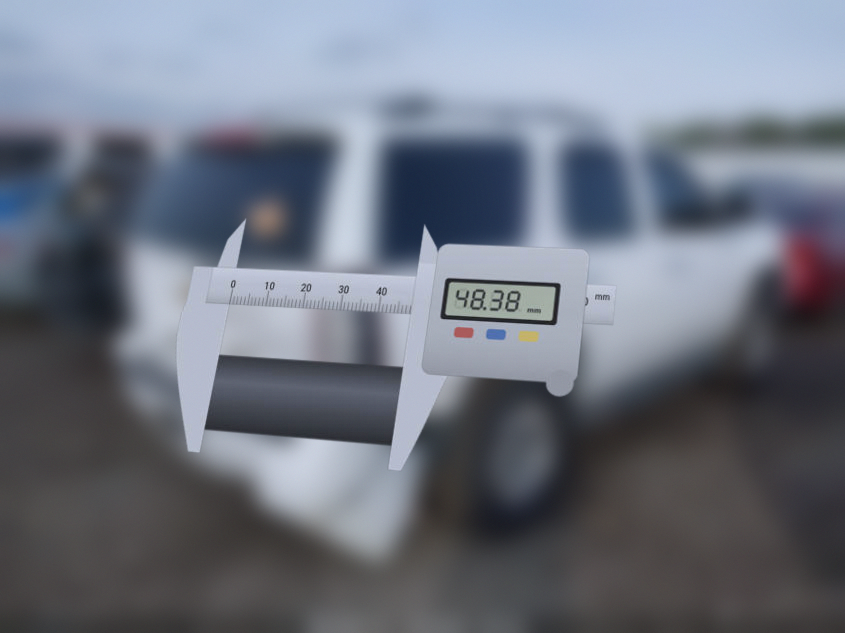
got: 48.38 mm
